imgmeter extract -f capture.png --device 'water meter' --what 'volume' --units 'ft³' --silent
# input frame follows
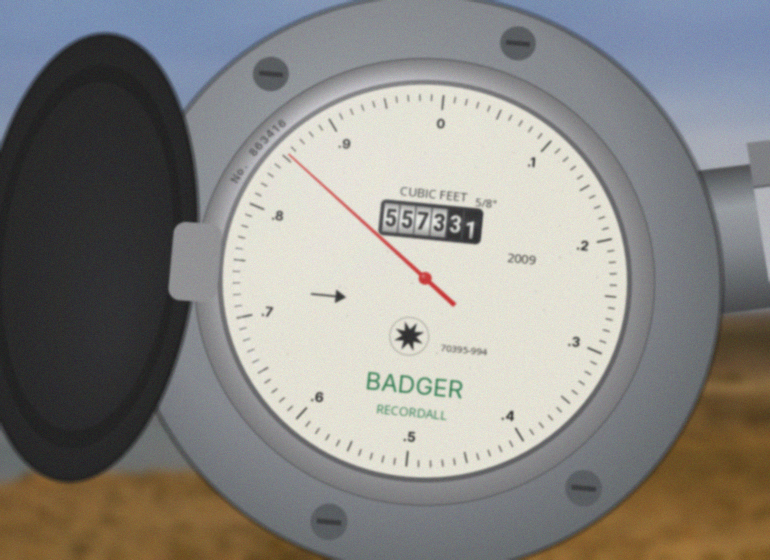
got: 557330.85 ft³
